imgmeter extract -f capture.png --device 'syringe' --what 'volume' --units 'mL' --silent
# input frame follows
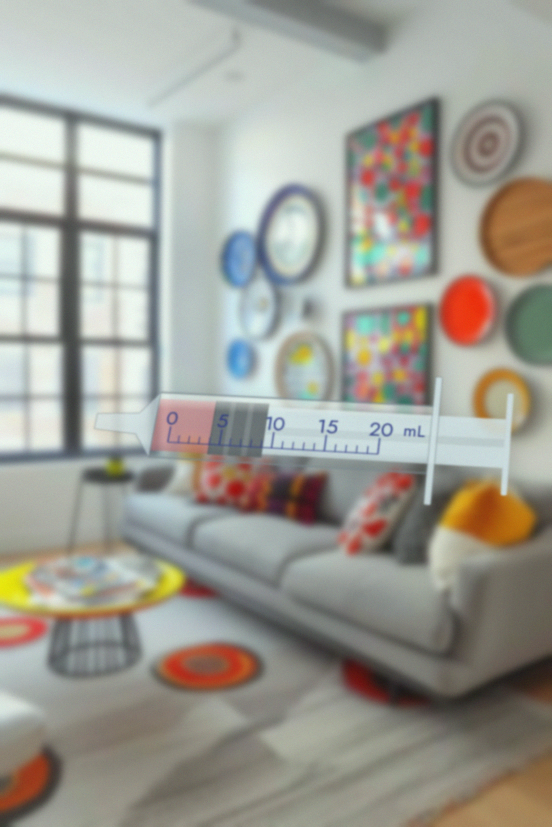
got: 4 mL
